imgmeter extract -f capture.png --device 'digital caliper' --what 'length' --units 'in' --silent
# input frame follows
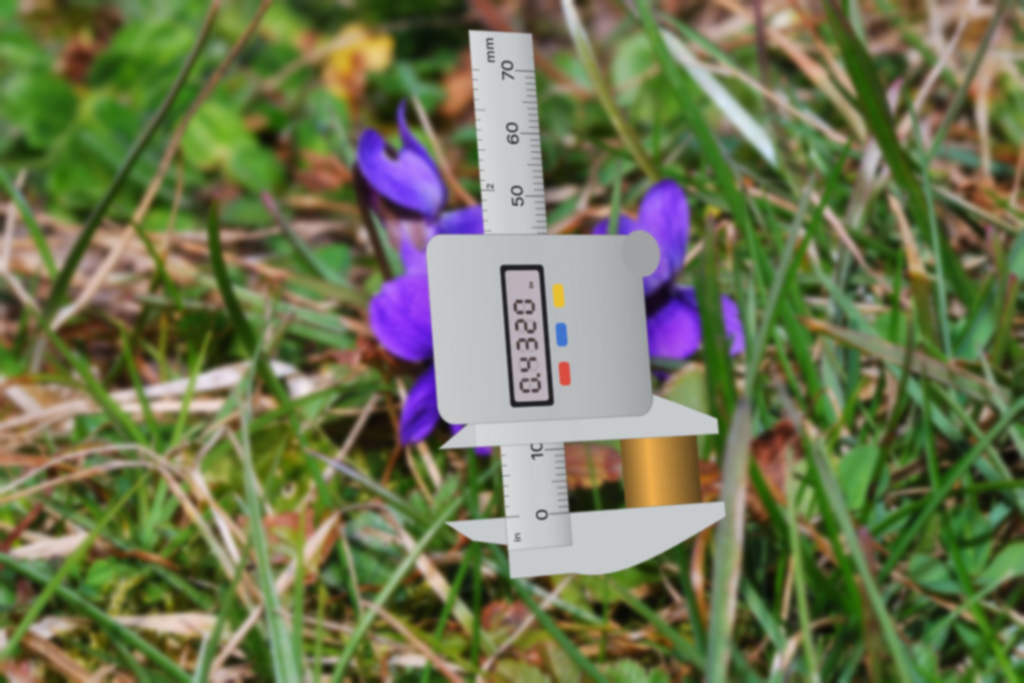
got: 0.4320 in
